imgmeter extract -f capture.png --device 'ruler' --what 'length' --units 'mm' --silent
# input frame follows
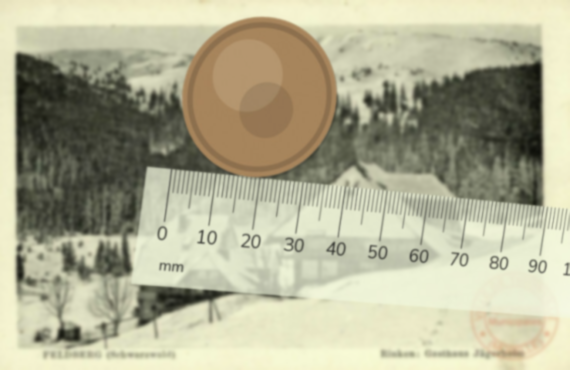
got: 35 mm
